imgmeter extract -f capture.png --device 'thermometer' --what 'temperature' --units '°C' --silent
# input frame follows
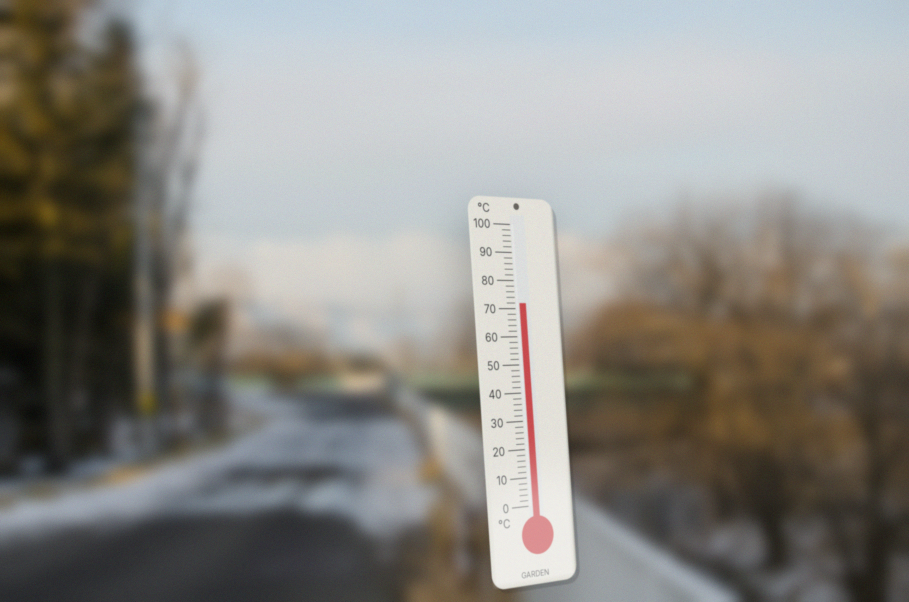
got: 72 °C
